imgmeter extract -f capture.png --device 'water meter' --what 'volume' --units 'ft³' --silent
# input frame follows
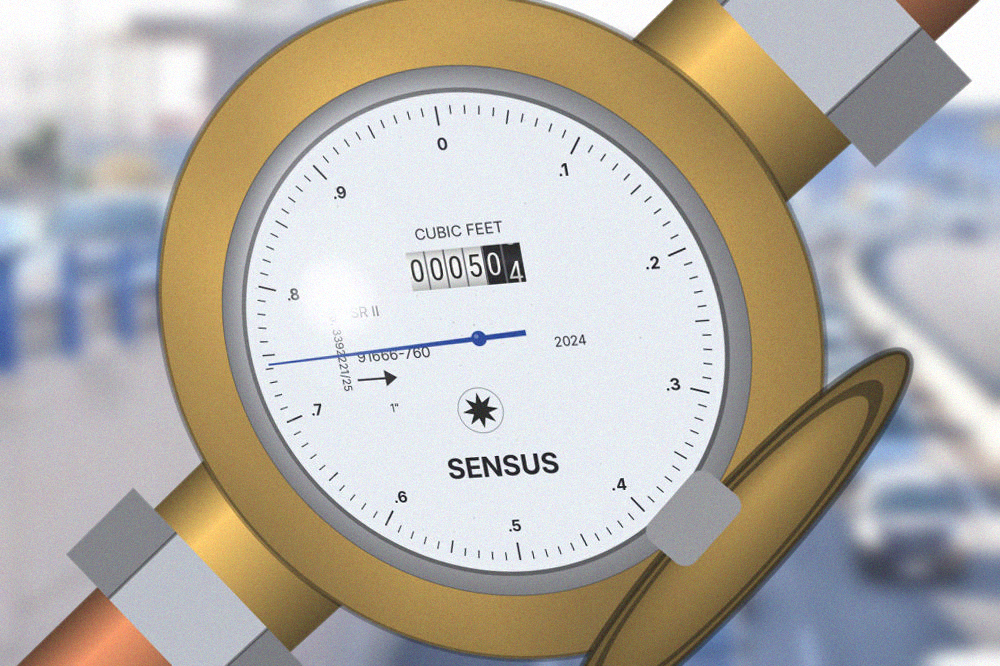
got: 503.74 ft³
